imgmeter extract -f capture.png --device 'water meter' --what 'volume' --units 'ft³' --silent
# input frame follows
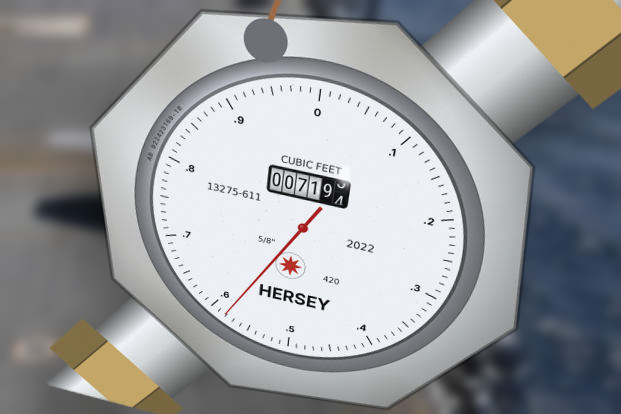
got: 7193.58 ft³
